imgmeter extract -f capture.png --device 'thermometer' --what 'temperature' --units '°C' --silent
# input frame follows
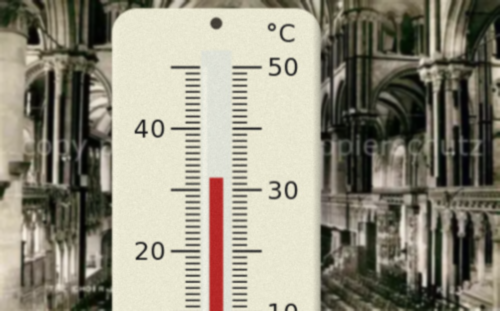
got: 32 °C
